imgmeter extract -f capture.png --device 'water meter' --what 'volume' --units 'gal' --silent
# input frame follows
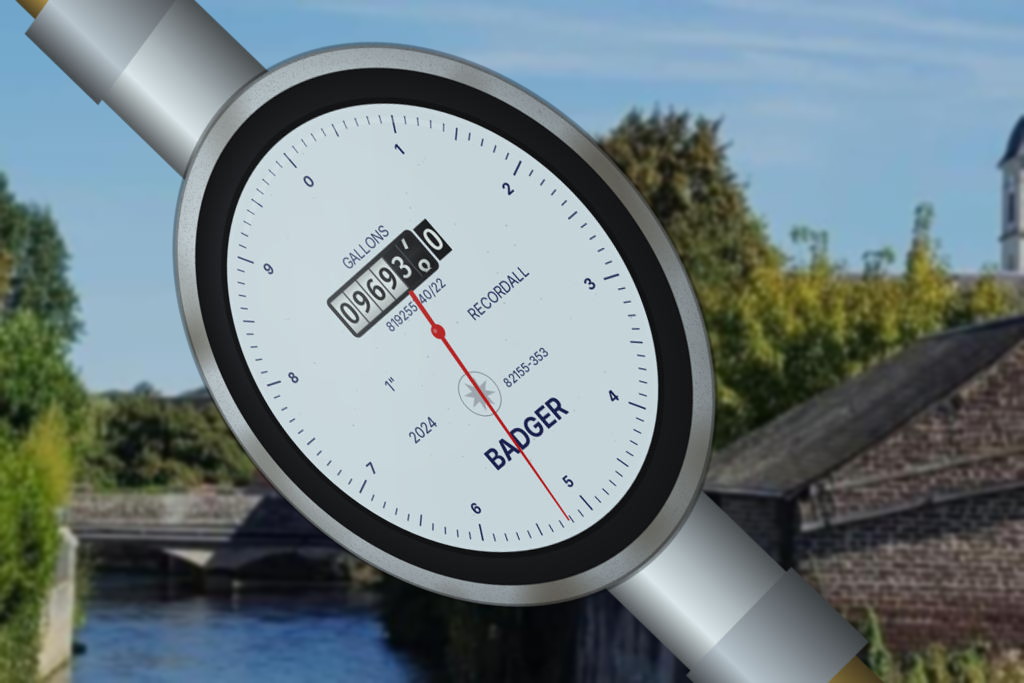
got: 969375.2 gal
